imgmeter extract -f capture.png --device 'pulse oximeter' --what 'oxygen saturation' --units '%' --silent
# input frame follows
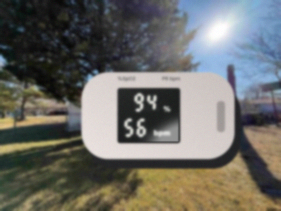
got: 94 %
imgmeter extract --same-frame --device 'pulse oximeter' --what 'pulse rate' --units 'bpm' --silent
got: 56 bpm
